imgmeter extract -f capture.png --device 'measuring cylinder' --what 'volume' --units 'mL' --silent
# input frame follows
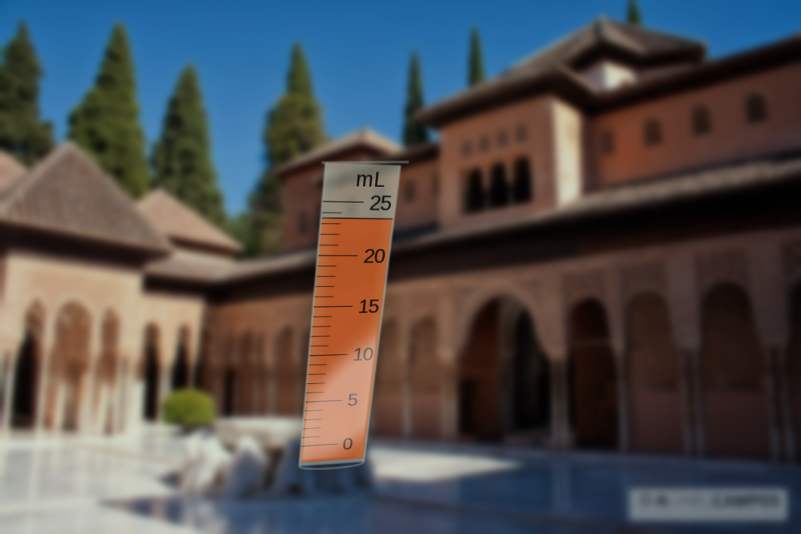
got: 23.5 mL
